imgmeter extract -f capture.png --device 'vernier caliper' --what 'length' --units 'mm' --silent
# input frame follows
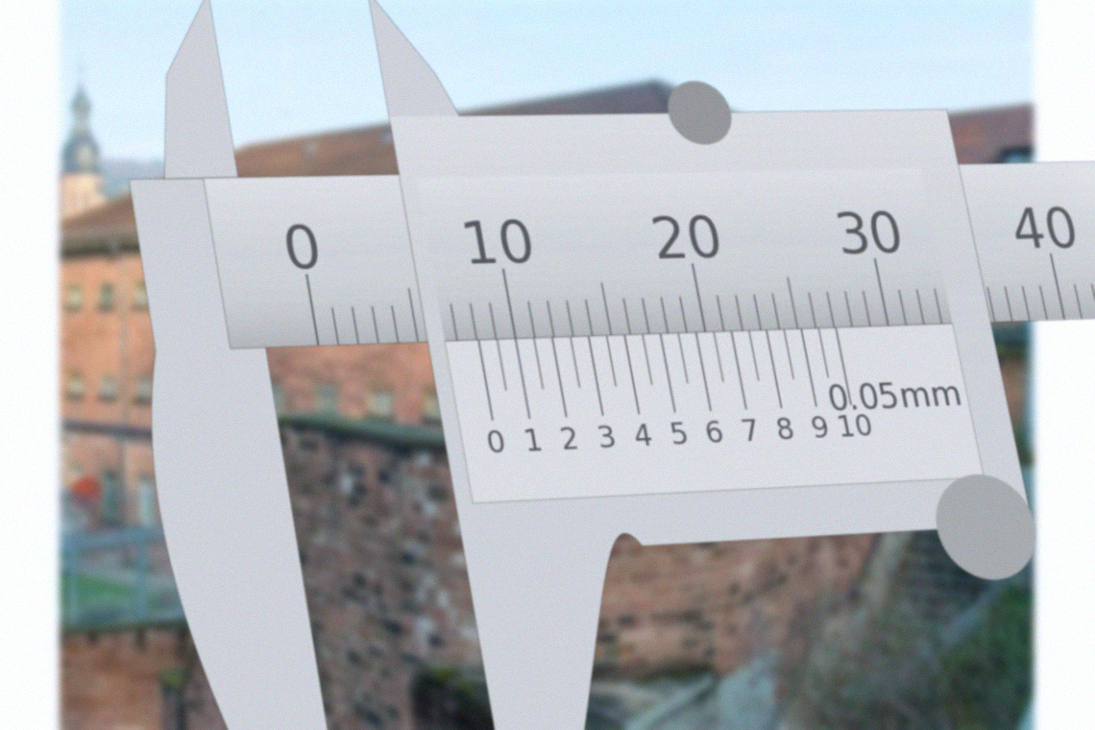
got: 8.1 mm
